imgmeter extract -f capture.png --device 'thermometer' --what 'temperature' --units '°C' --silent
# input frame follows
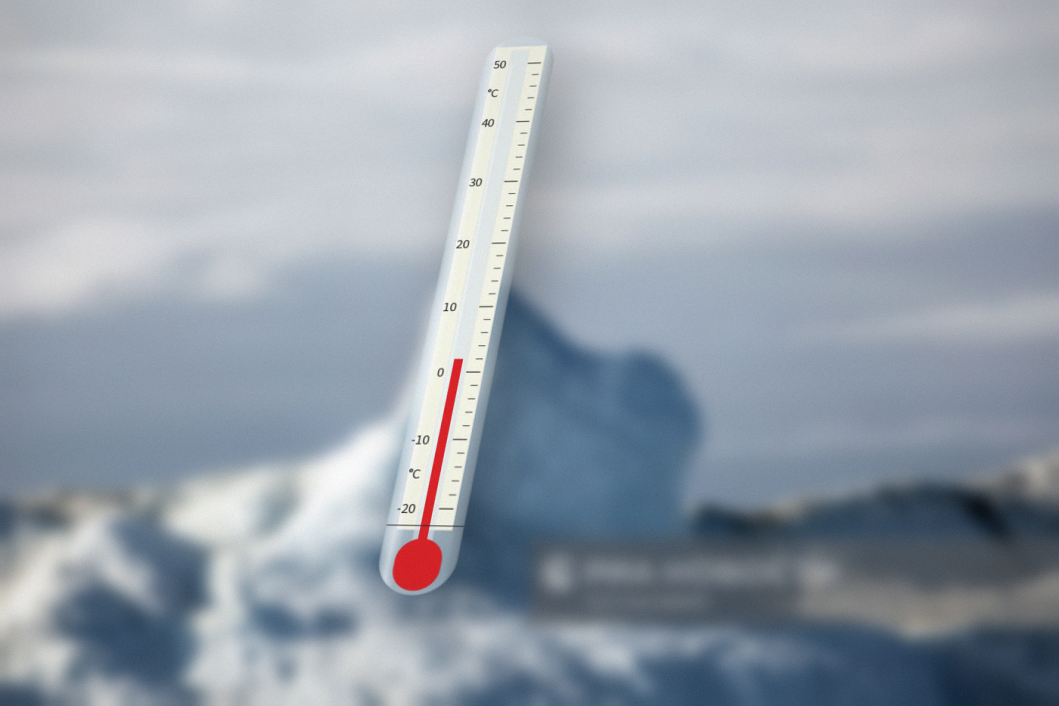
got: 2 °C
